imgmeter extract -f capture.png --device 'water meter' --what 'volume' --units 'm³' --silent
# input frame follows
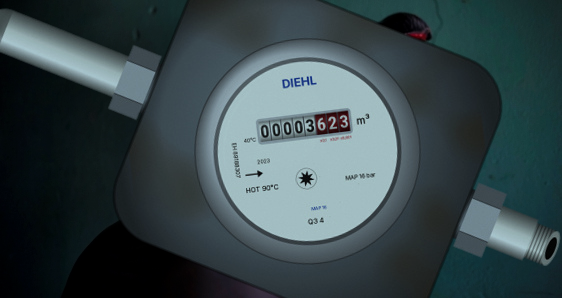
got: 3.623 m³
